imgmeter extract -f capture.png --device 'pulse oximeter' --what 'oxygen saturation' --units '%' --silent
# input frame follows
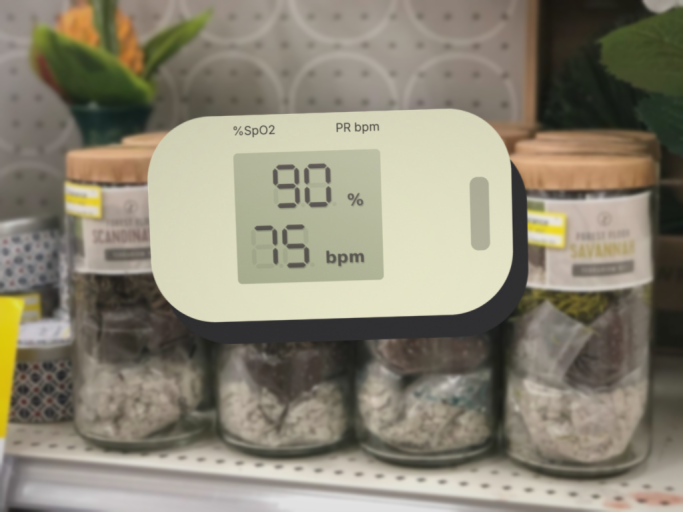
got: 90 %
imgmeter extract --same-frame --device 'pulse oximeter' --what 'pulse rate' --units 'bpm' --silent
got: 75 bpm
